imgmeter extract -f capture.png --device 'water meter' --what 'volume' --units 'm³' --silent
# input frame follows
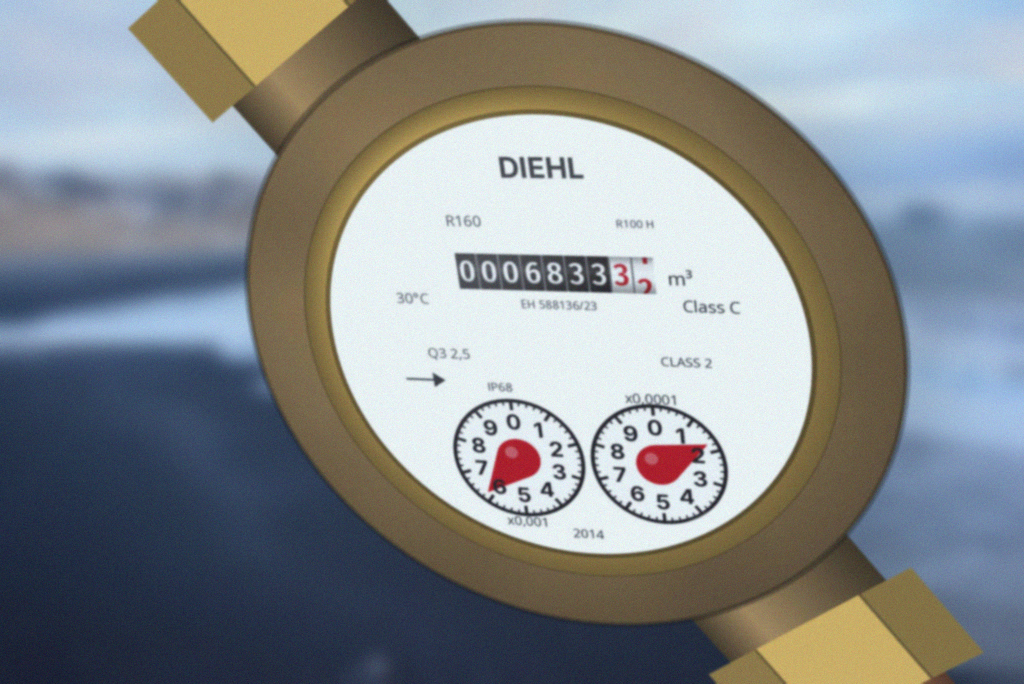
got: 6833.3161 m³
